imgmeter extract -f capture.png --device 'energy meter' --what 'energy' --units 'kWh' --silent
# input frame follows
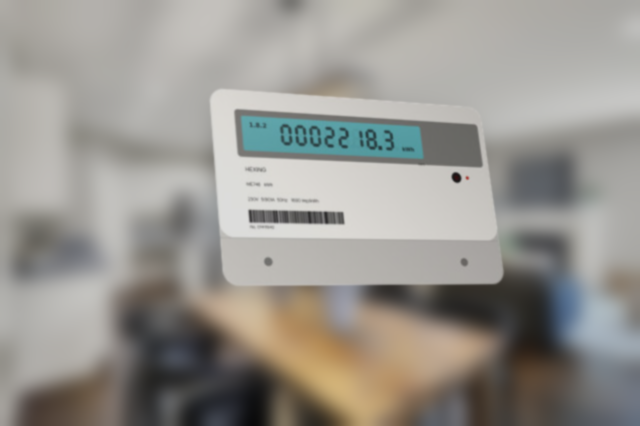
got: 2218.3 kWh
